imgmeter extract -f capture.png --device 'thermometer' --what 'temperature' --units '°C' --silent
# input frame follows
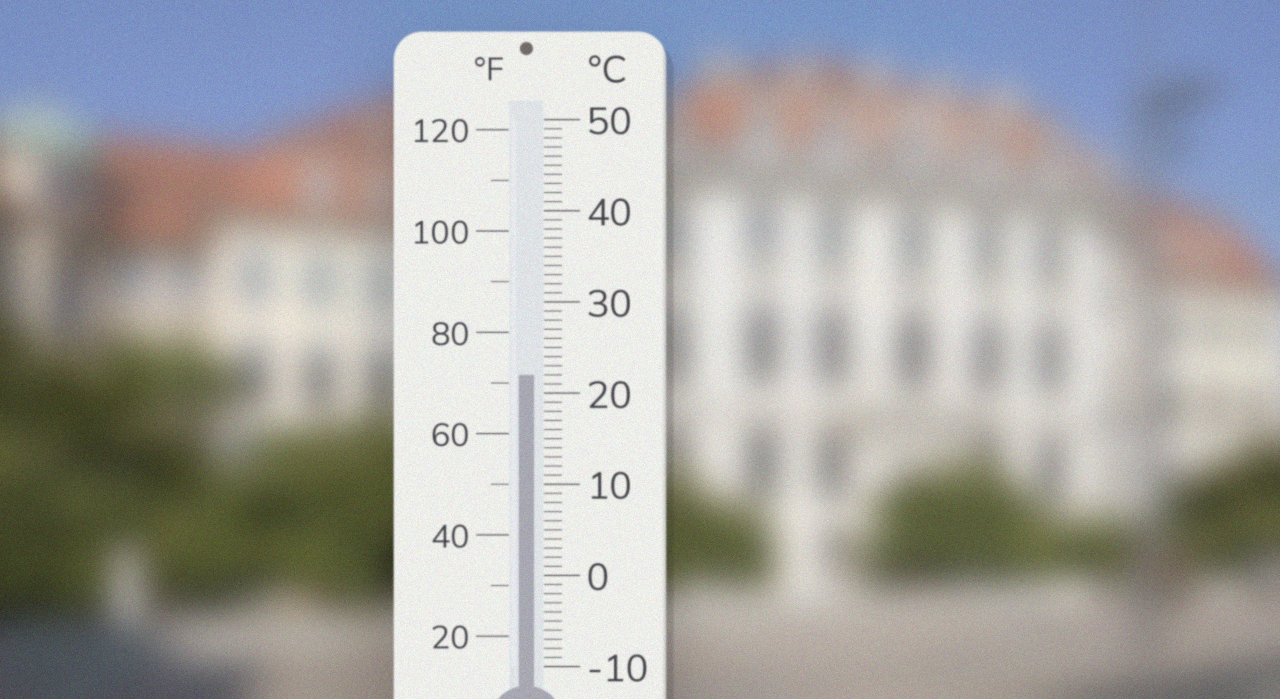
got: 22 °C
